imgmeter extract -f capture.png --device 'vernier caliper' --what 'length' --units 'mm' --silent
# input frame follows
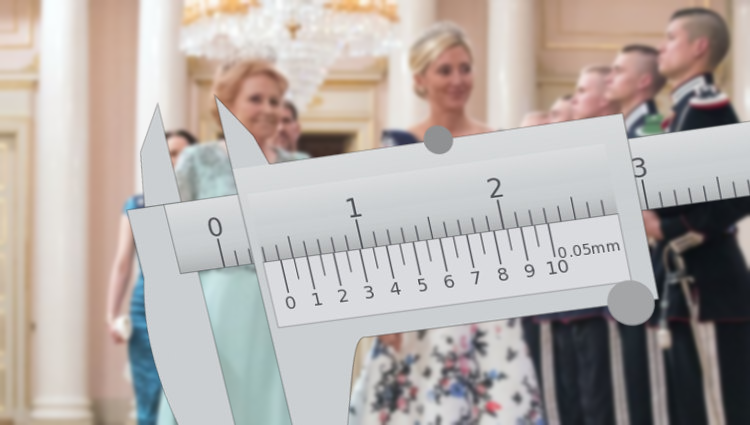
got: 4.1 mm
